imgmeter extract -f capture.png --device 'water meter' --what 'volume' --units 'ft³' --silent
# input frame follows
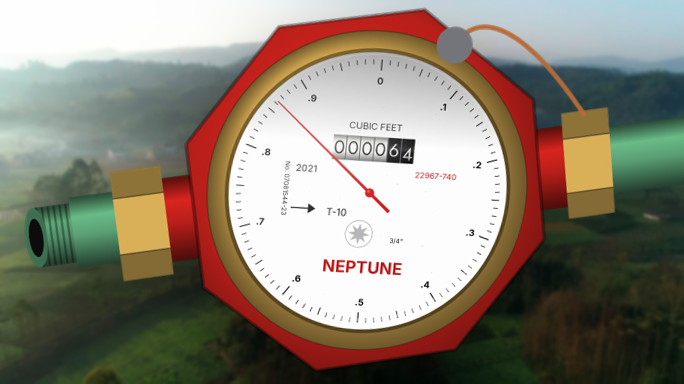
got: 63.86 ft³
